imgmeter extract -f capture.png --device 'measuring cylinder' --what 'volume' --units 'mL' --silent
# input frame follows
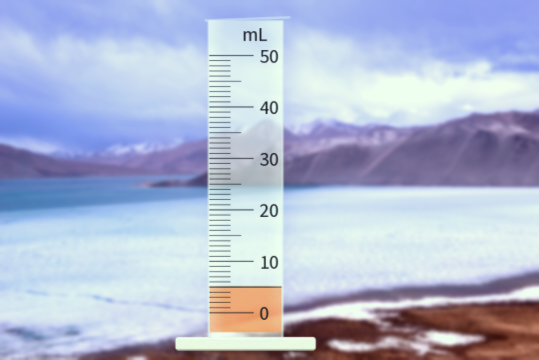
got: 5 mL
